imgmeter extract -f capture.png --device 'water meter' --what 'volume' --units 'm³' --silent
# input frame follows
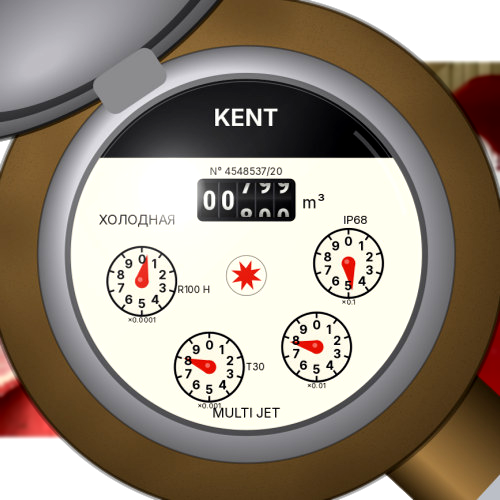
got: 799.4780 m³
